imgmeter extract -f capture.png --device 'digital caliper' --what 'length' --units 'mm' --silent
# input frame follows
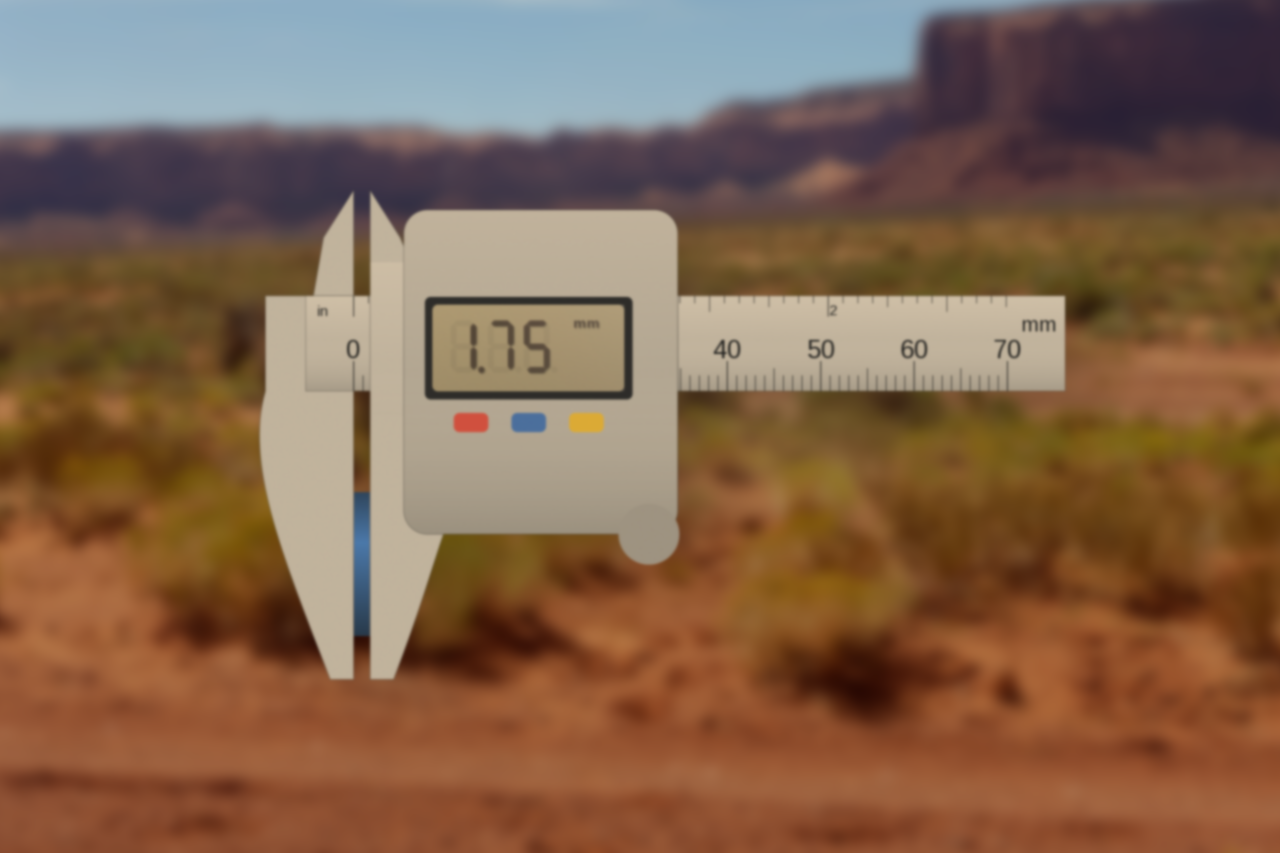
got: 1.75 mm
